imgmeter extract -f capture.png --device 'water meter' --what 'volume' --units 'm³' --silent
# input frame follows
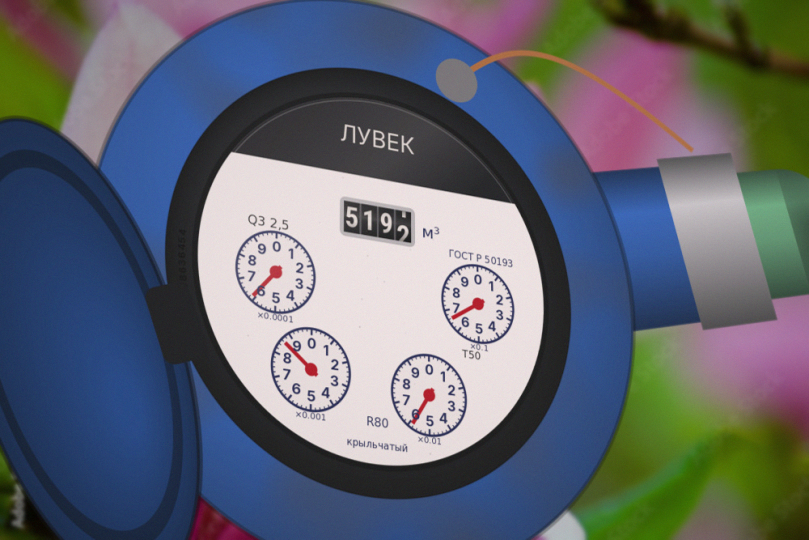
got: 5191.6586 m³
